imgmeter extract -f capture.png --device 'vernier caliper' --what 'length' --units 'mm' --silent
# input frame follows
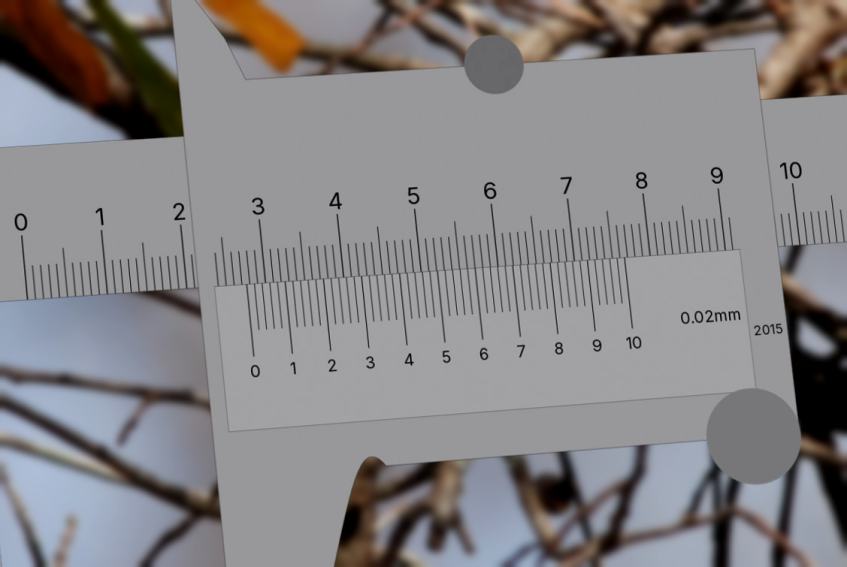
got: 27.6 mm
